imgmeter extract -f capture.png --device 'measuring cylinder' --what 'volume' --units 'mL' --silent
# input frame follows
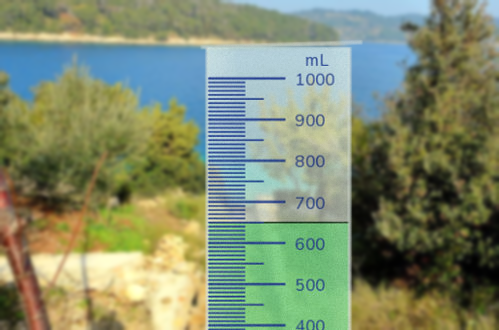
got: 650 mL
